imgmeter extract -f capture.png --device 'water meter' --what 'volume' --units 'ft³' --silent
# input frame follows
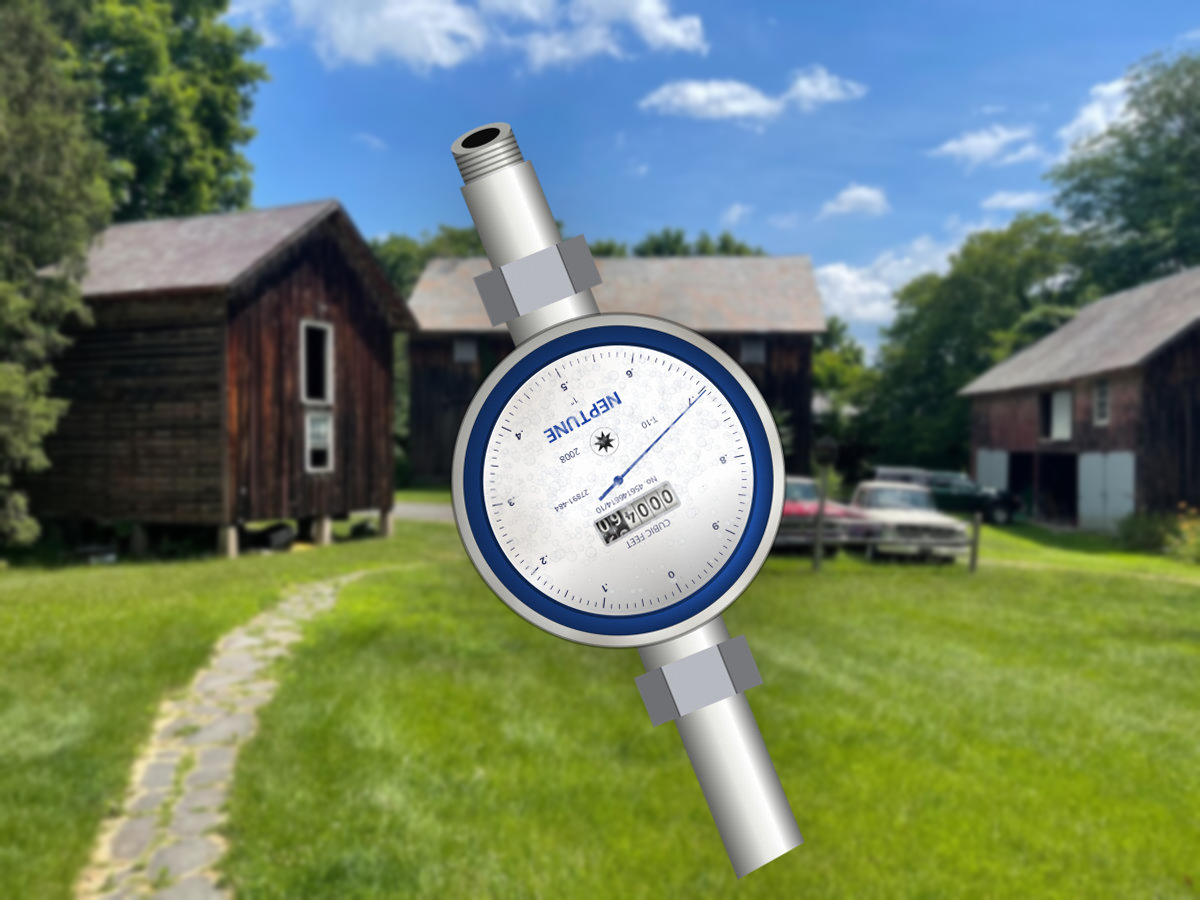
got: 459.70 ft³
